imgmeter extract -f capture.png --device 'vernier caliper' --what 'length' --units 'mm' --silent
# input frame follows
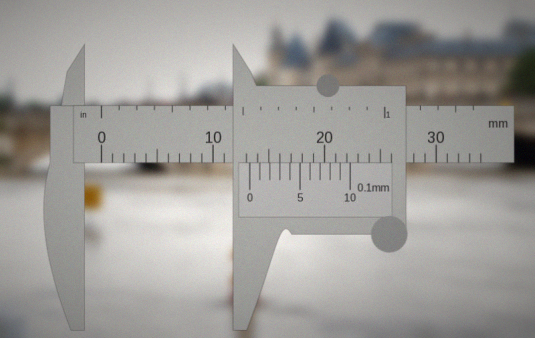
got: 13.3 mm
